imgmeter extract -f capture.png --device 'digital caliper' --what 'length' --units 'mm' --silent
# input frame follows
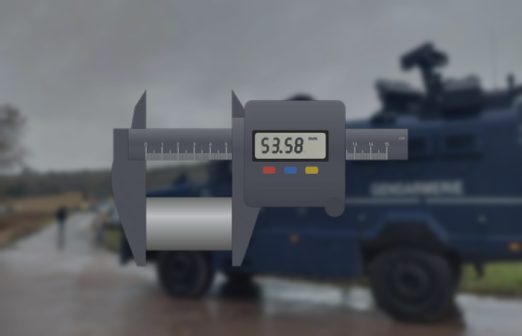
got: 53.58 mm
